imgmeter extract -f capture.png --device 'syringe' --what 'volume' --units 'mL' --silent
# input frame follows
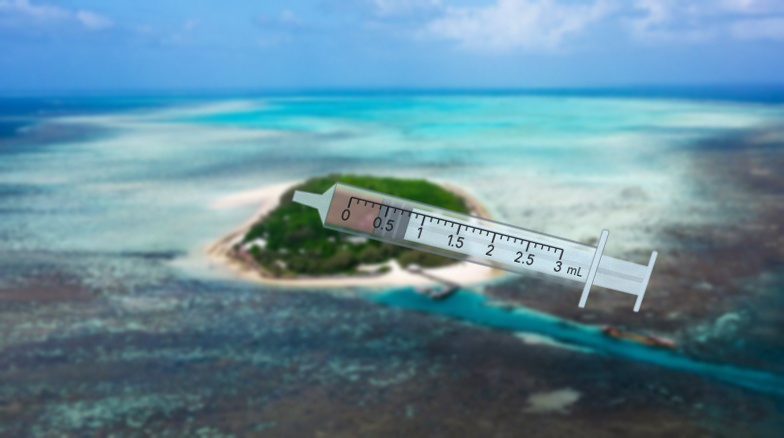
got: 0.4 mL
